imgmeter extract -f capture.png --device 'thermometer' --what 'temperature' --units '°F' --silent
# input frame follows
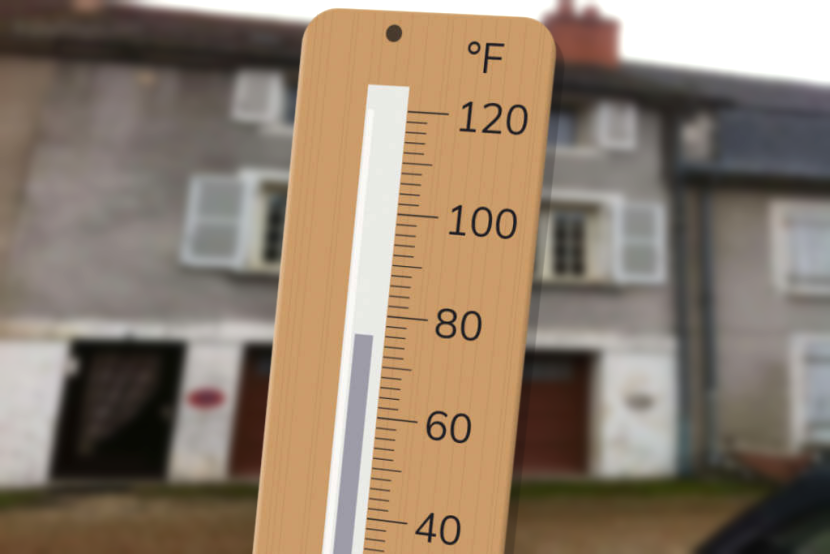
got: 76 °F
